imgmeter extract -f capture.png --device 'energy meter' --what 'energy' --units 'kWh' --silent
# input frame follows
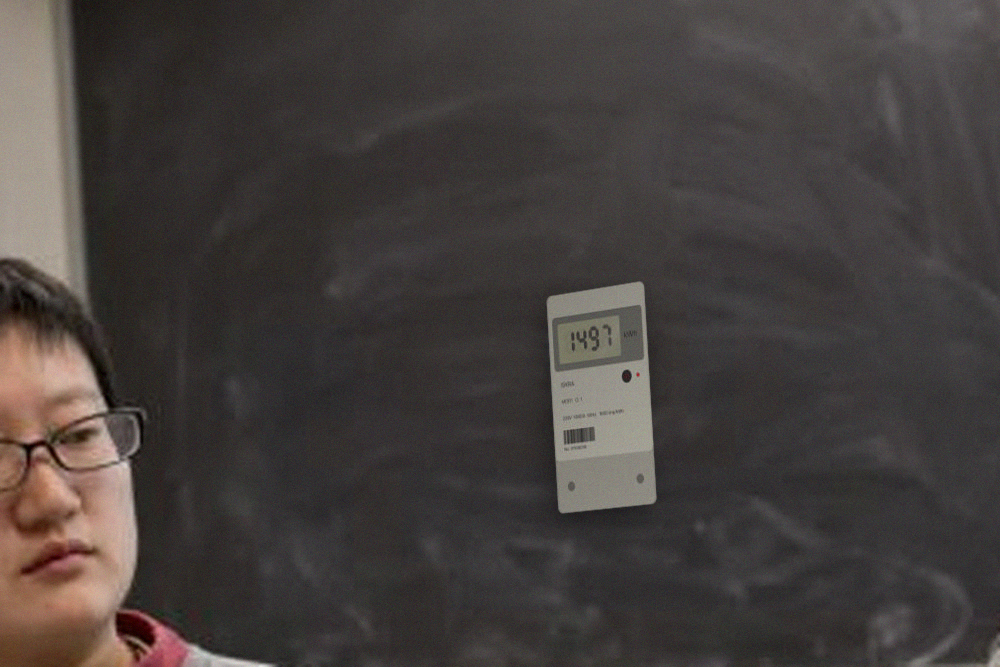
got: 1497 kWh
